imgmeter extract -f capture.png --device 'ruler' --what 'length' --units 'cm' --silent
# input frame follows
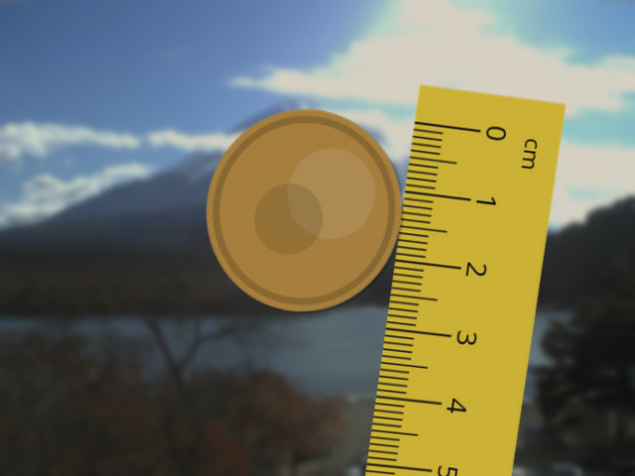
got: 2.9 cm
